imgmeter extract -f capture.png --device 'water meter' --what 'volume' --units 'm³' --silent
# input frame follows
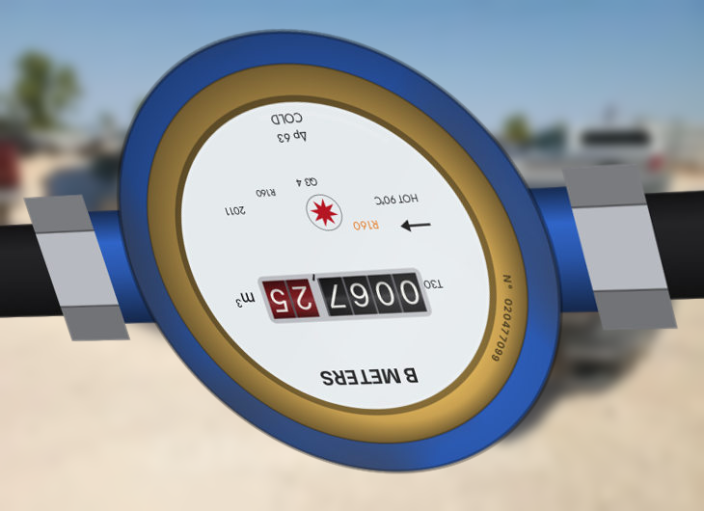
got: 67.25 m³
